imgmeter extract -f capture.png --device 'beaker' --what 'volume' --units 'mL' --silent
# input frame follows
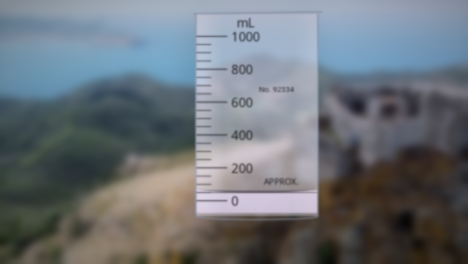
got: 50 mL
